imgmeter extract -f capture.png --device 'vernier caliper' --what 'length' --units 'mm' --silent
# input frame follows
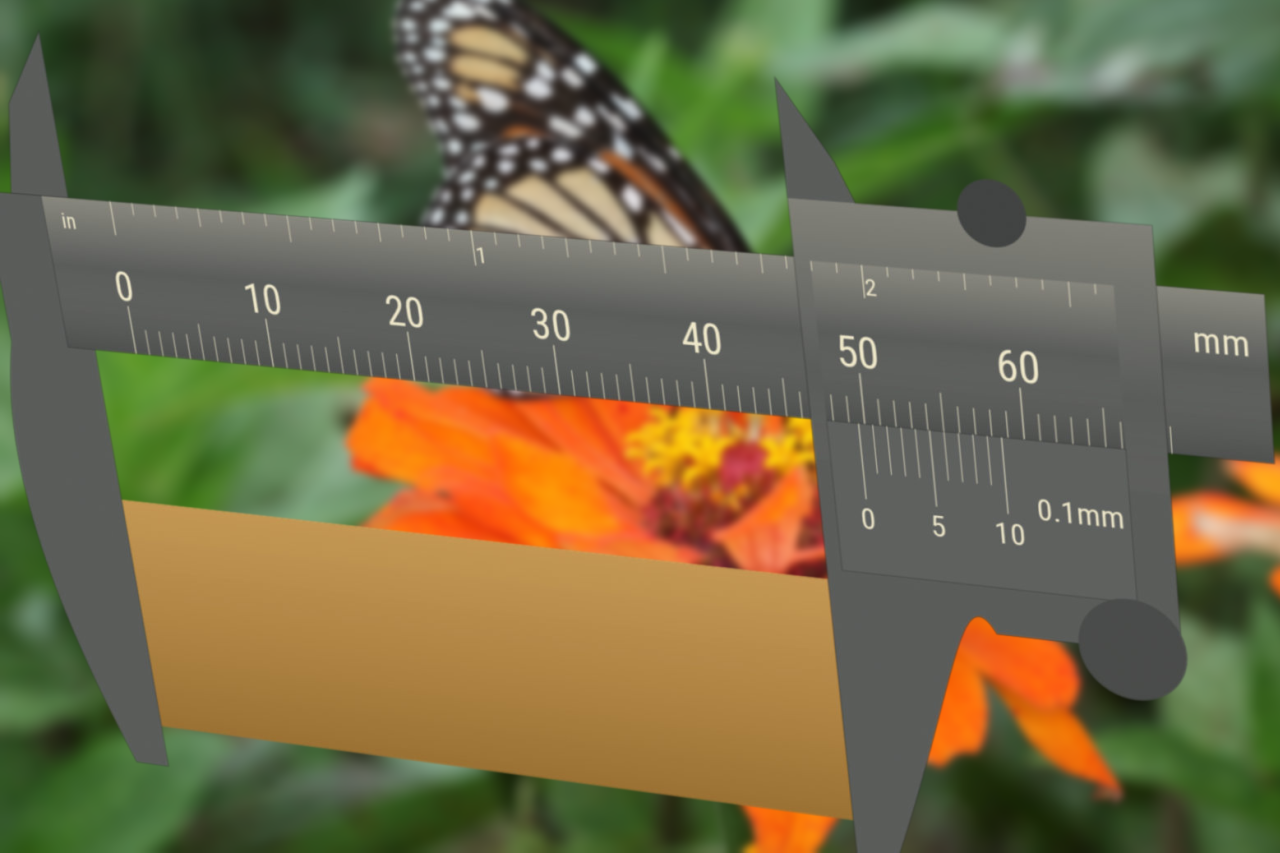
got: 49.6 mm
